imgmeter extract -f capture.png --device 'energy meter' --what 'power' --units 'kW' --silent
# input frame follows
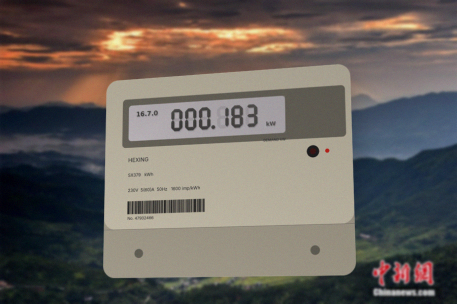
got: 0.183 kW
